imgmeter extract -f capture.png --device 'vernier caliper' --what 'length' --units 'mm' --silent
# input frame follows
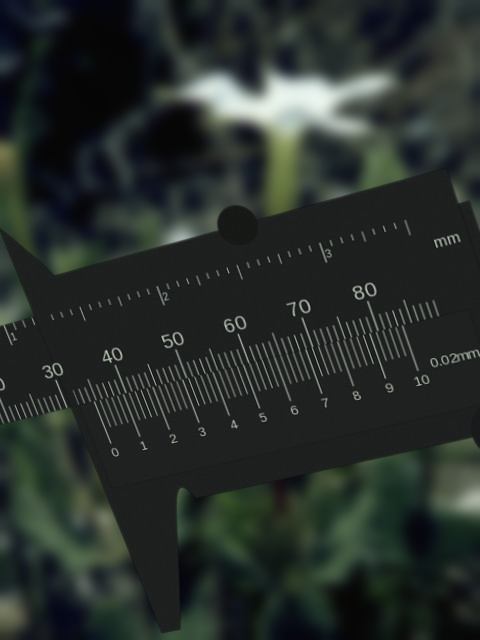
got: 34.6 mm
